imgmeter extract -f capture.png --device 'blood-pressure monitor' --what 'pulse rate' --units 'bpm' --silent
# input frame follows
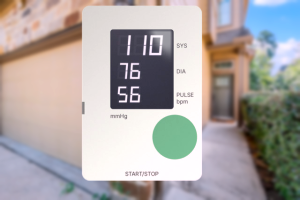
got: 56 bpm
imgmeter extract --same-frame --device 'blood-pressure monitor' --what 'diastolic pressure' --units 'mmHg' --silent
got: 76 mmHg
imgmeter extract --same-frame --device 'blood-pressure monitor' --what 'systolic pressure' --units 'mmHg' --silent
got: 110 mmHg
